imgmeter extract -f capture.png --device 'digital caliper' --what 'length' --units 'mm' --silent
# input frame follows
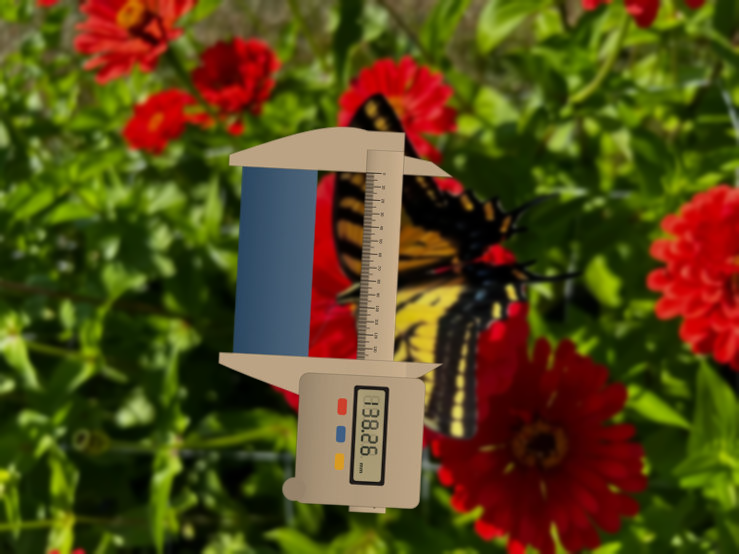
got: 138.26 mm
